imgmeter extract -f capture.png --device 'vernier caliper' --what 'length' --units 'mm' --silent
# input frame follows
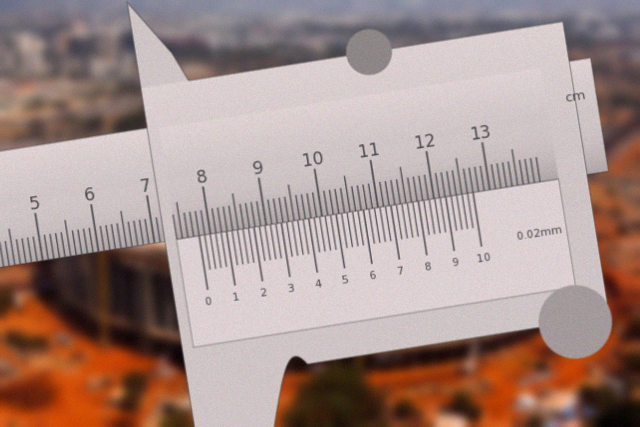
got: 78.0 mm
